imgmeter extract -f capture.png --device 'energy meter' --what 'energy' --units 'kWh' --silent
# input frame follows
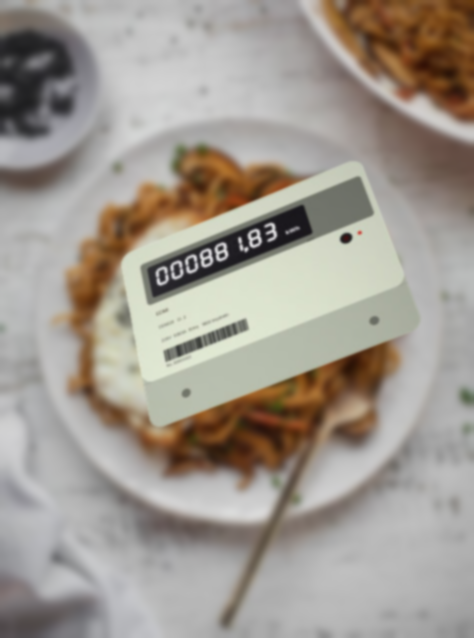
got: 881.83 kWh
